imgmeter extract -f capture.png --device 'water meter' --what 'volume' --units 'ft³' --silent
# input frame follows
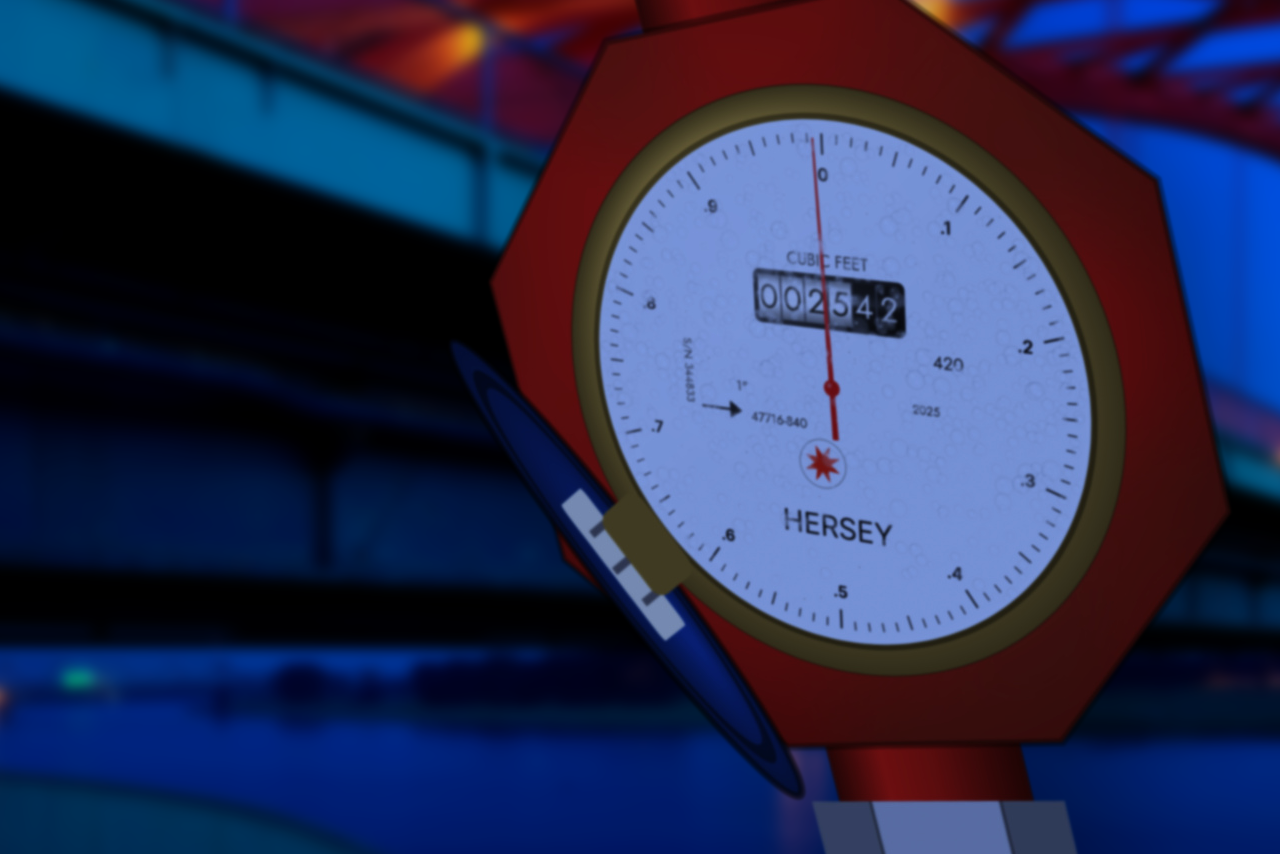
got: 2541.99 ft³
